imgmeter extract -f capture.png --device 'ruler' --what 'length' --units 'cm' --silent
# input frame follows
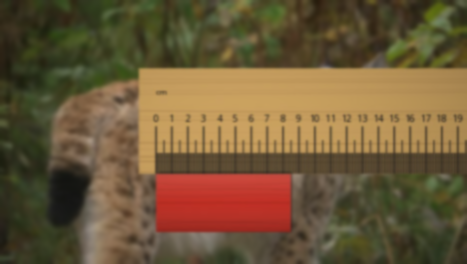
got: 8.5 cm
